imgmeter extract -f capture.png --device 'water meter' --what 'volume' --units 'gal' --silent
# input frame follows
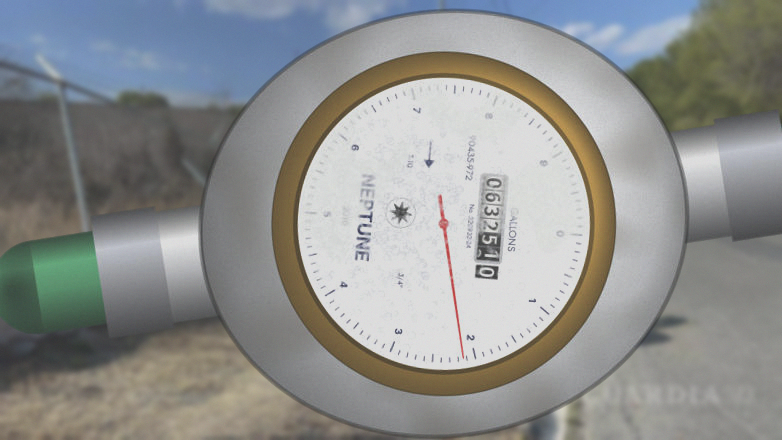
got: 632512.1 gal
